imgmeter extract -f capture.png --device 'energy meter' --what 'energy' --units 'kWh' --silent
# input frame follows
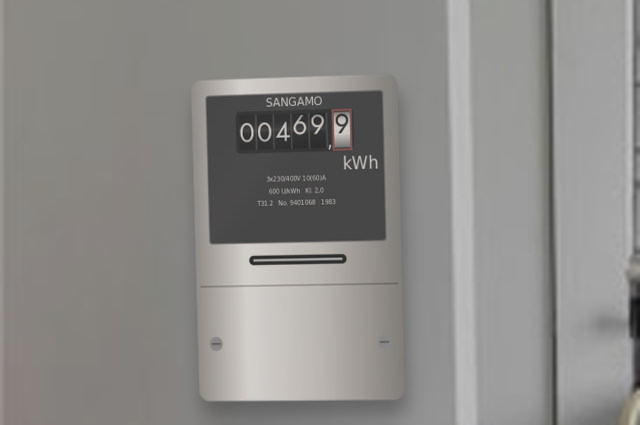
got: 469.9 kWh
